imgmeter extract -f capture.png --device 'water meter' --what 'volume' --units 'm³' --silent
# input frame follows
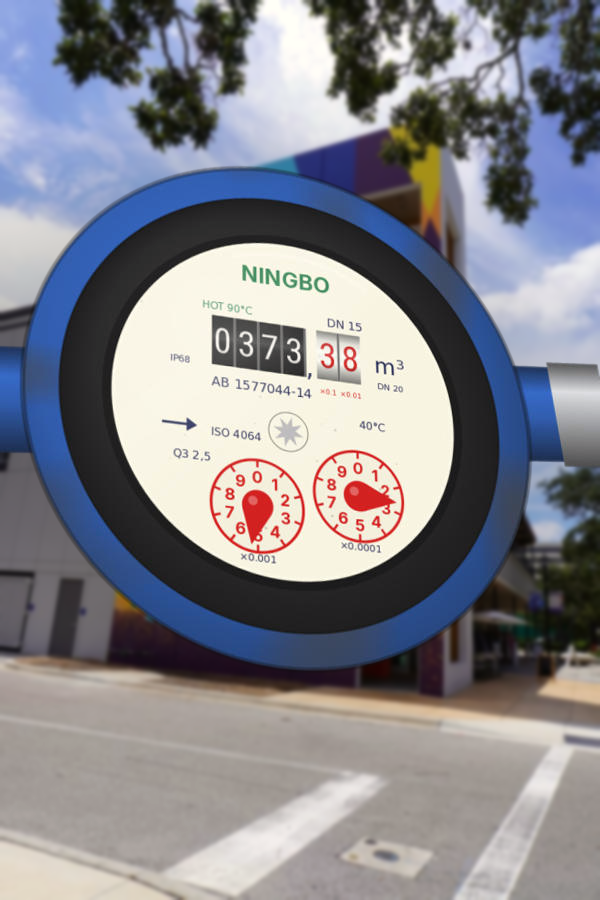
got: 373.3852 m³
